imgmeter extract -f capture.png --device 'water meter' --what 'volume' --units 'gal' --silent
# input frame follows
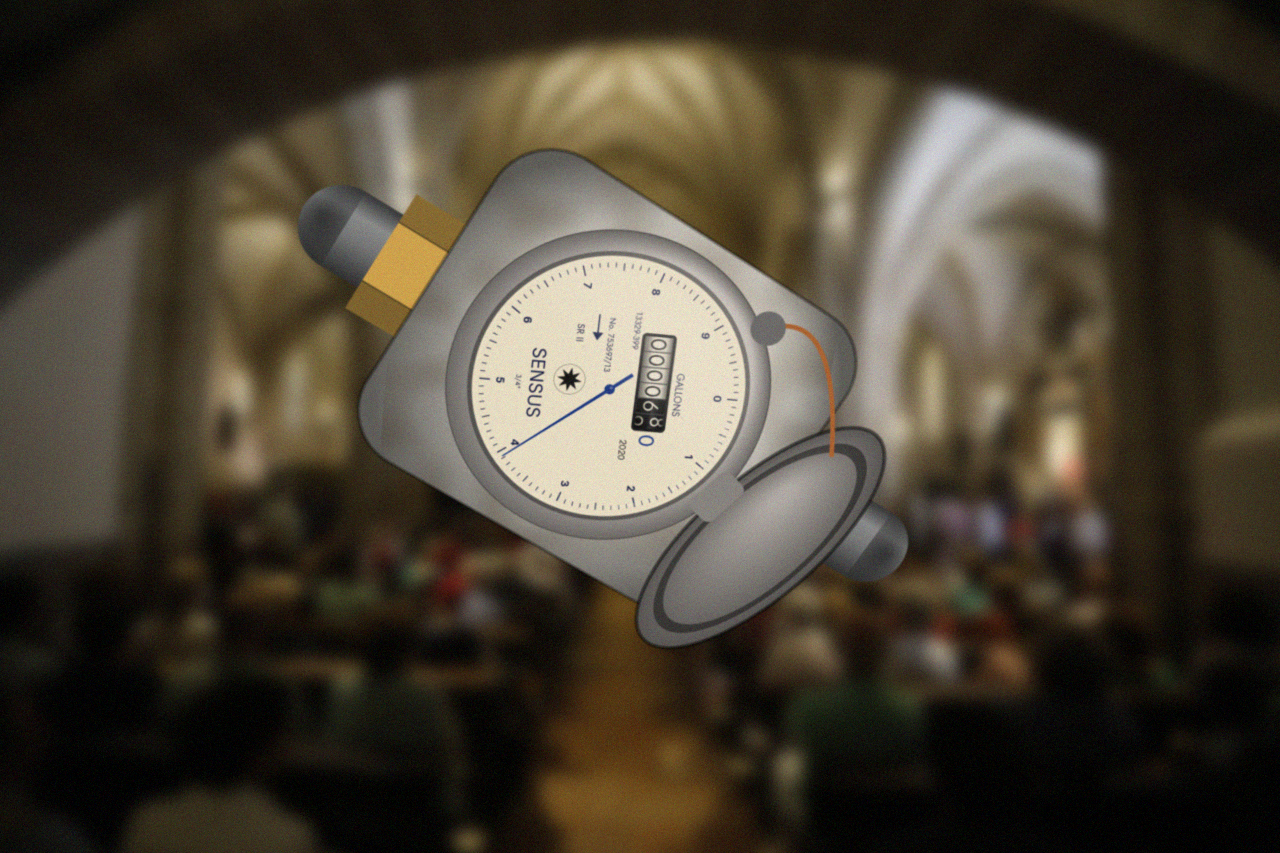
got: 683.9 gal
